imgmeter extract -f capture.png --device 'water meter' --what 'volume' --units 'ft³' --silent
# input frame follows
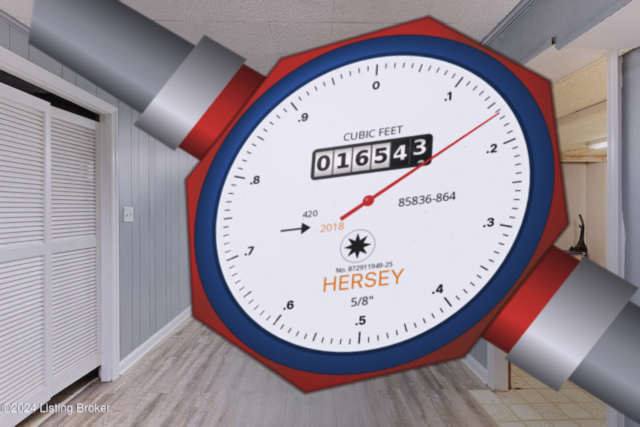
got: 16543.16 ft³
